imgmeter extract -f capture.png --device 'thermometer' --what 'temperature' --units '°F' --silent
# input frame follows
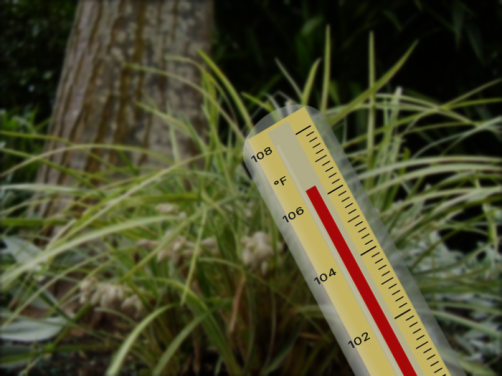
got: 106.4 °F
